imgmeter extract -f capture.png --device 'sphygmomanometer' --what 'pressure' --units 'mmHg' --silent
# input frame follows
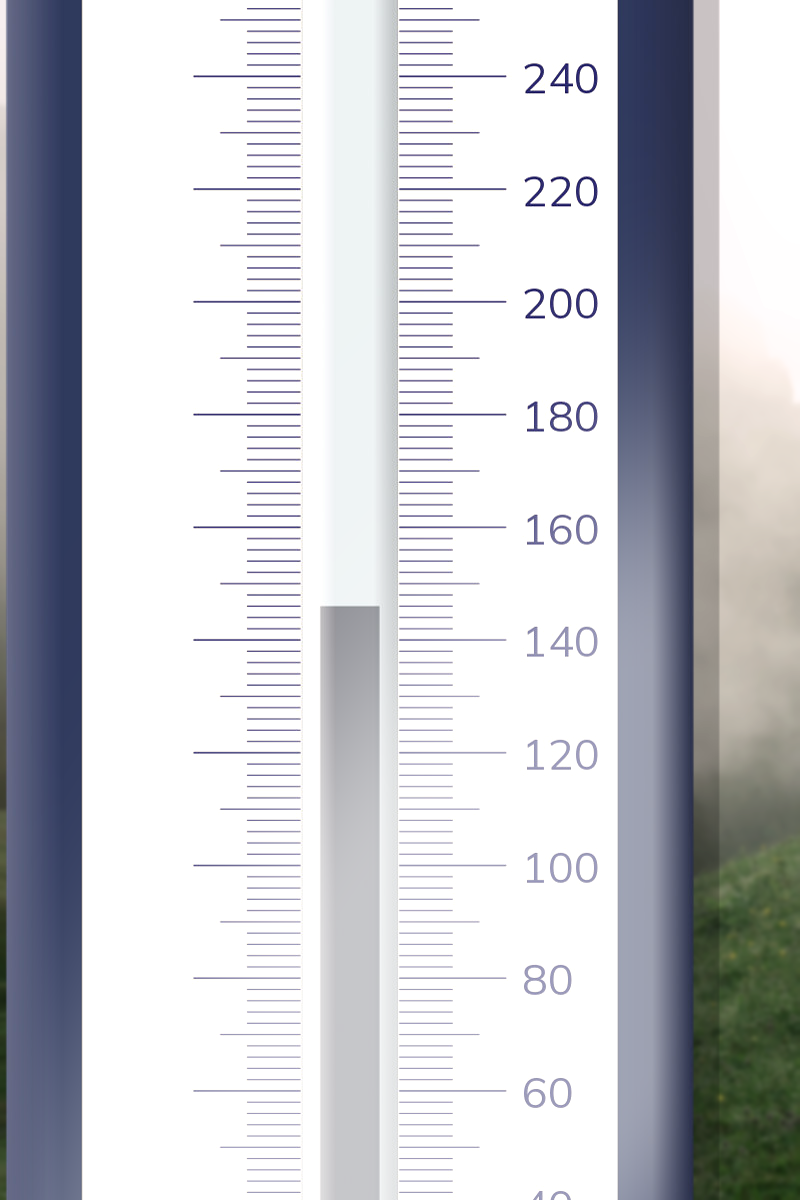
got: 146 mmHg
